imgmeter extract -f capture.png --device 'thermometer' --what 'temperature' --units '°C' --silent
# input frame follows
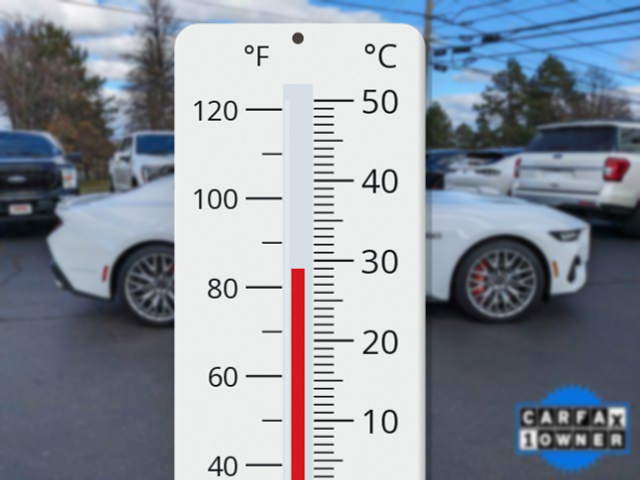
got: 29 °C
